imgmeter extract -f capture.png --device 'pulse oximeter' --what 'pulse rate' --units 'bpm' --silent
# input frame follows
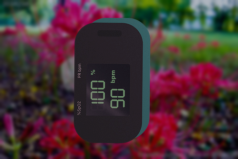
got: 90 bpm
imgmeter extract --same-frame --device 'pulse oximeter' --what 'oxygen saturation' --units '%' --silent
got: 100 %
